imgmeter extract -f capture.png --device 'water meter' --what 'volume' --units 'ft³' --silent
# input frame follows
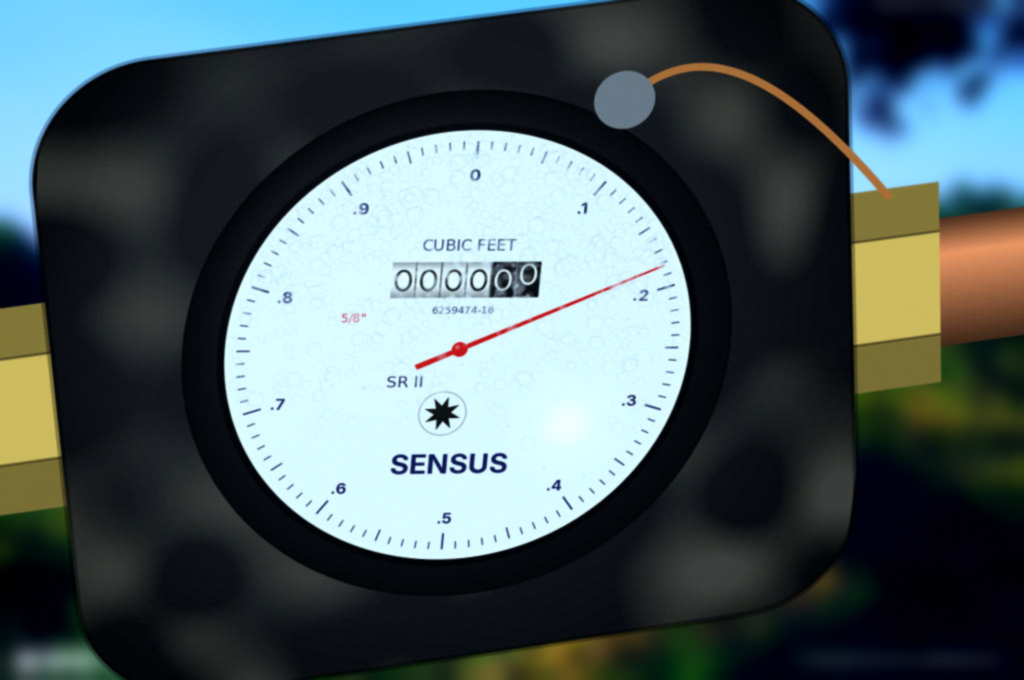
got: 0.18 ft³
